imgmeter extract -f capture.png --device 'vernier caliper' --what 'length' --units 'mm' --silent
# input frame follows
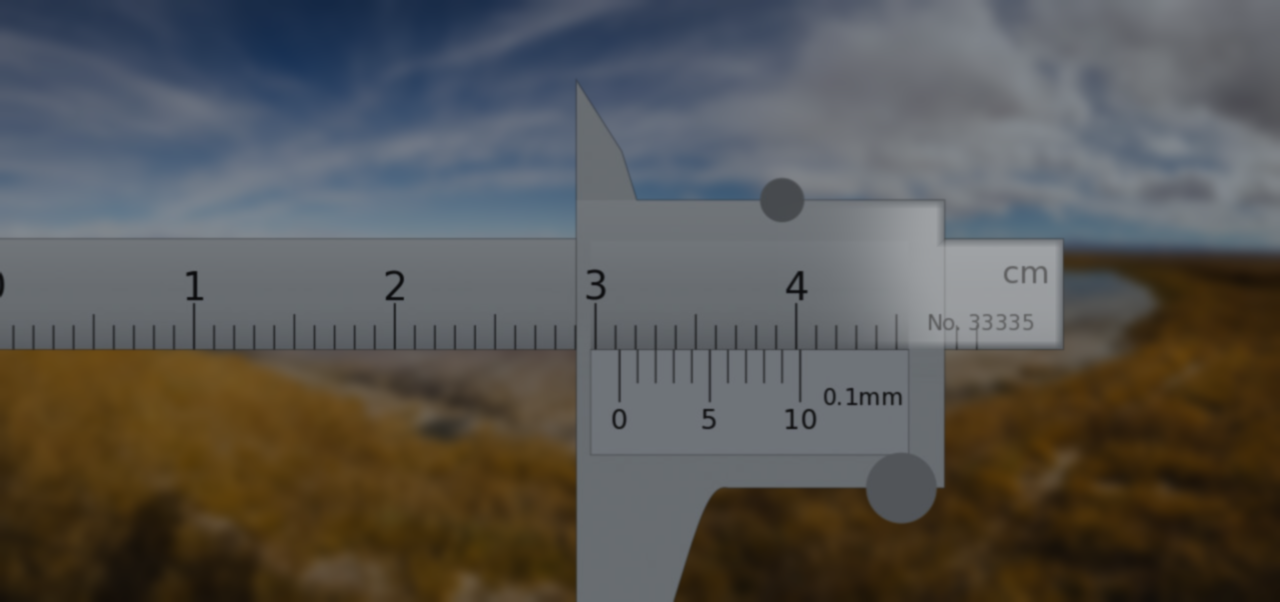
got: 31.2 mm
